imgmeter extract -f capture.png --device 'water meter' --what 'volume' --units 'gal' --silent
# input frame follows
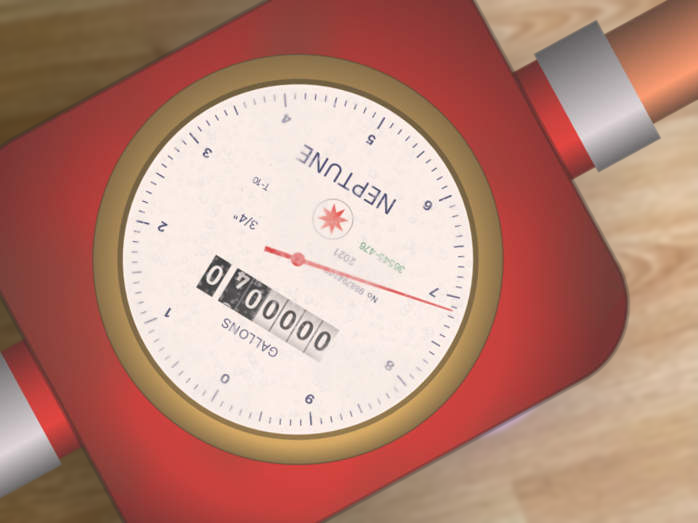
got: 37.1 gal
